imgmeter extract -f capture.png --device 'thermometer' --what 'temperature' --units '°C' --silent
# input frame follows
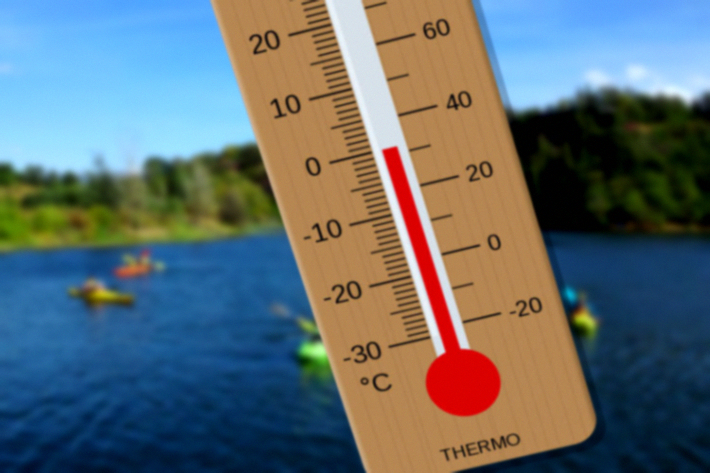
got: 0 °C
